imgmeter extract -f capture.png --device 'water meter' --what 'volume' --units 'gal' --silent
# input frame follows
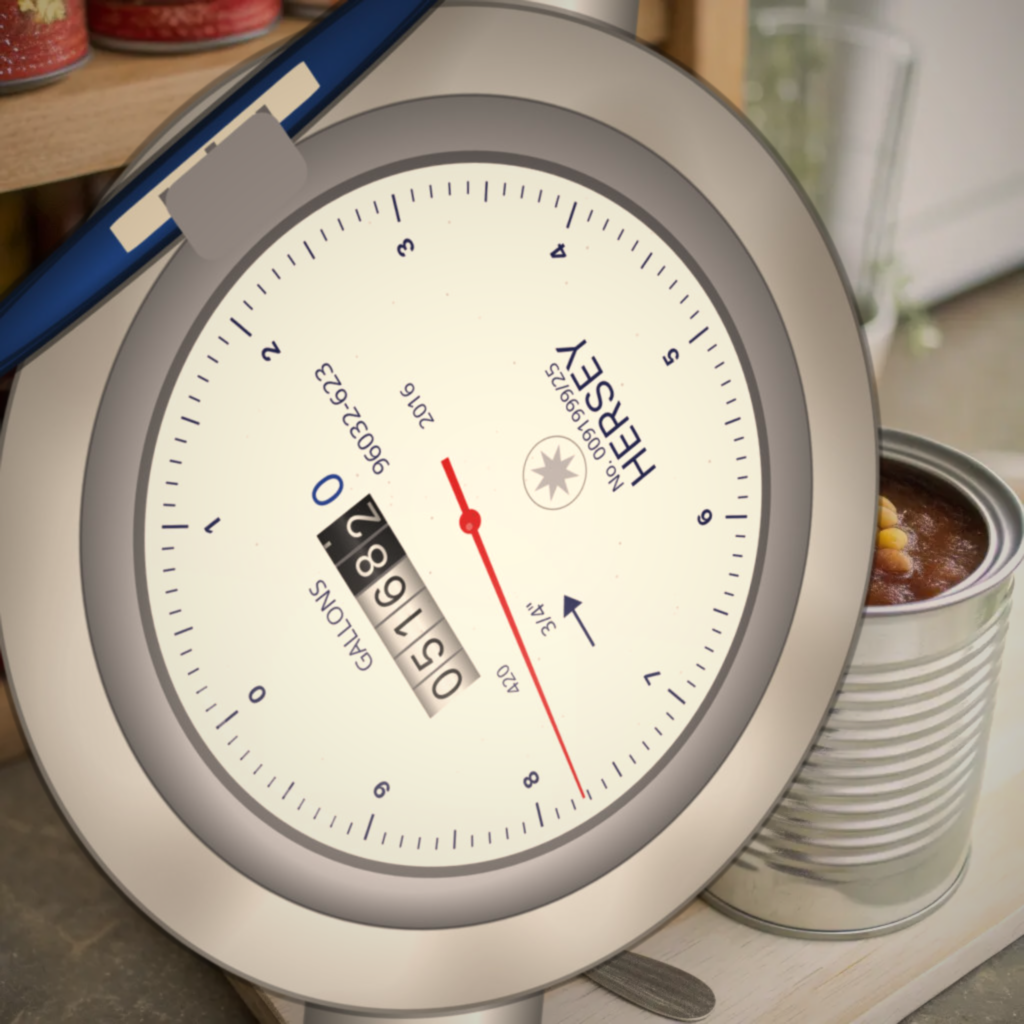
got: 516817.7 gal
